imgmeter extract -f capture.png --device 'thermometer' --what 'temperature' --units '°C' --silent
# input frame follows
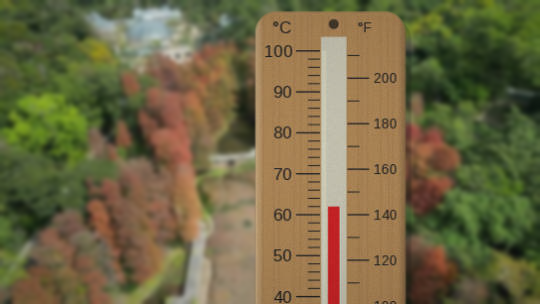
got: 62 °C
